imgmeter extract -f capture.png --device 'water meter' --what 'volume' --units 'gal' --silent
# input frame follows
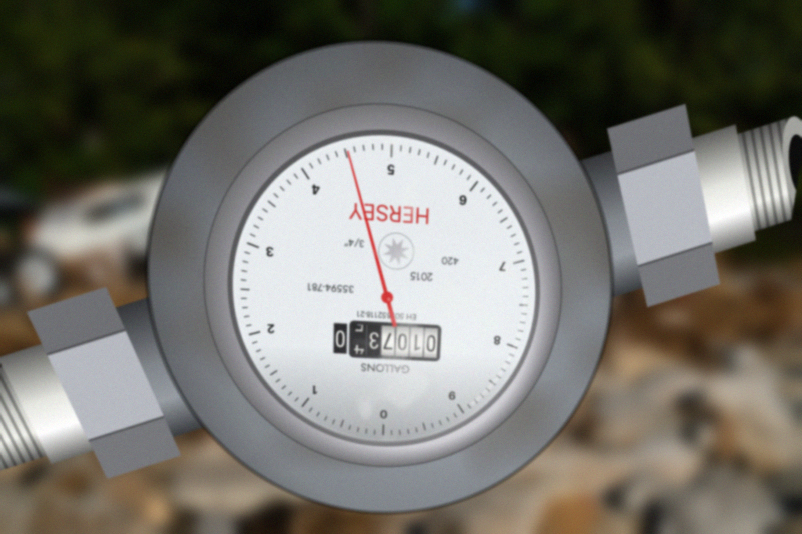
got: 107344.5 gal
